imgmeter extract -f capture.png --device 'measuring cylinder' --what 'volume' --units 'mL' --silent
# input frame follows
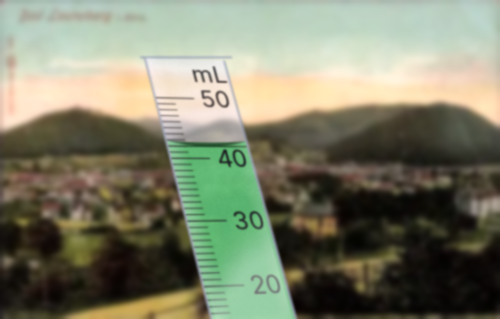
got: 42 mL
